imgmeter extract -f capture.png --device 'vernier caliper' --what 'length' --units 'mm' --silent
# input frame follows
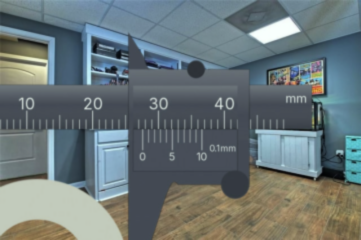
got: 27.6 mm
